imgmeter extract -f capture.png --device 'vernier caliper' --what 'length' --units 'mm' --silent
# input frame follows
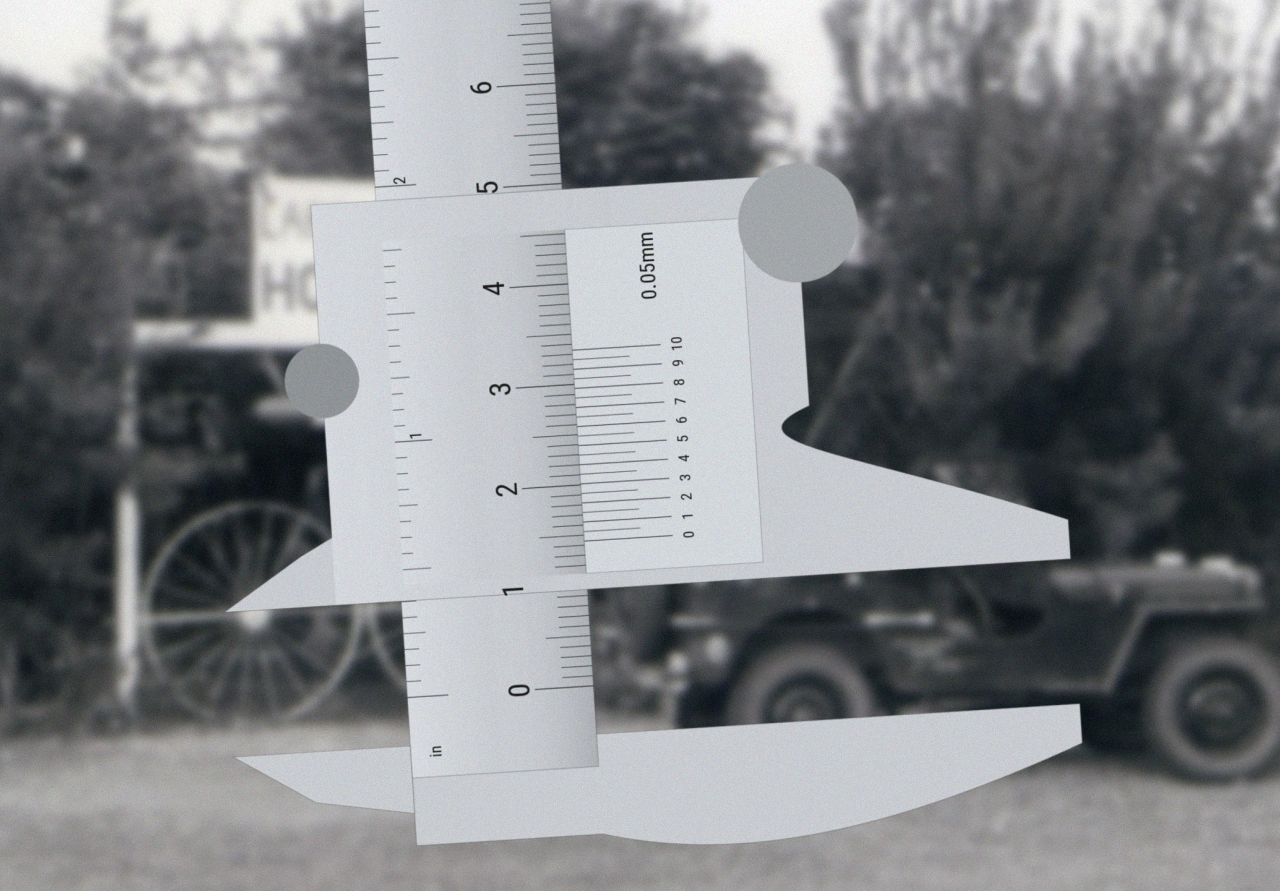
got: 14.4 mm
